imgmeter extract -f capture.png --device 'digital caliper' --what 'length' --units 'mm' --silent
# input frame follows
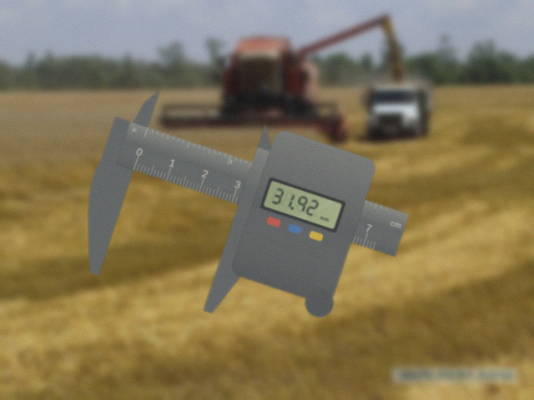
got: 31.92 mm
